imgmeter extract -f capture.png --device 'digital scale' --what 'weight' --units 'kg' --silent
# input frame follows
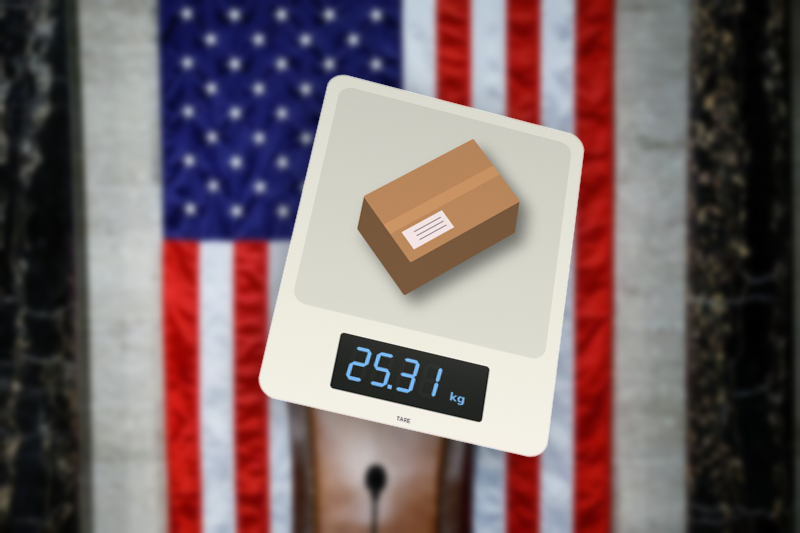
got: 25.31 kg
